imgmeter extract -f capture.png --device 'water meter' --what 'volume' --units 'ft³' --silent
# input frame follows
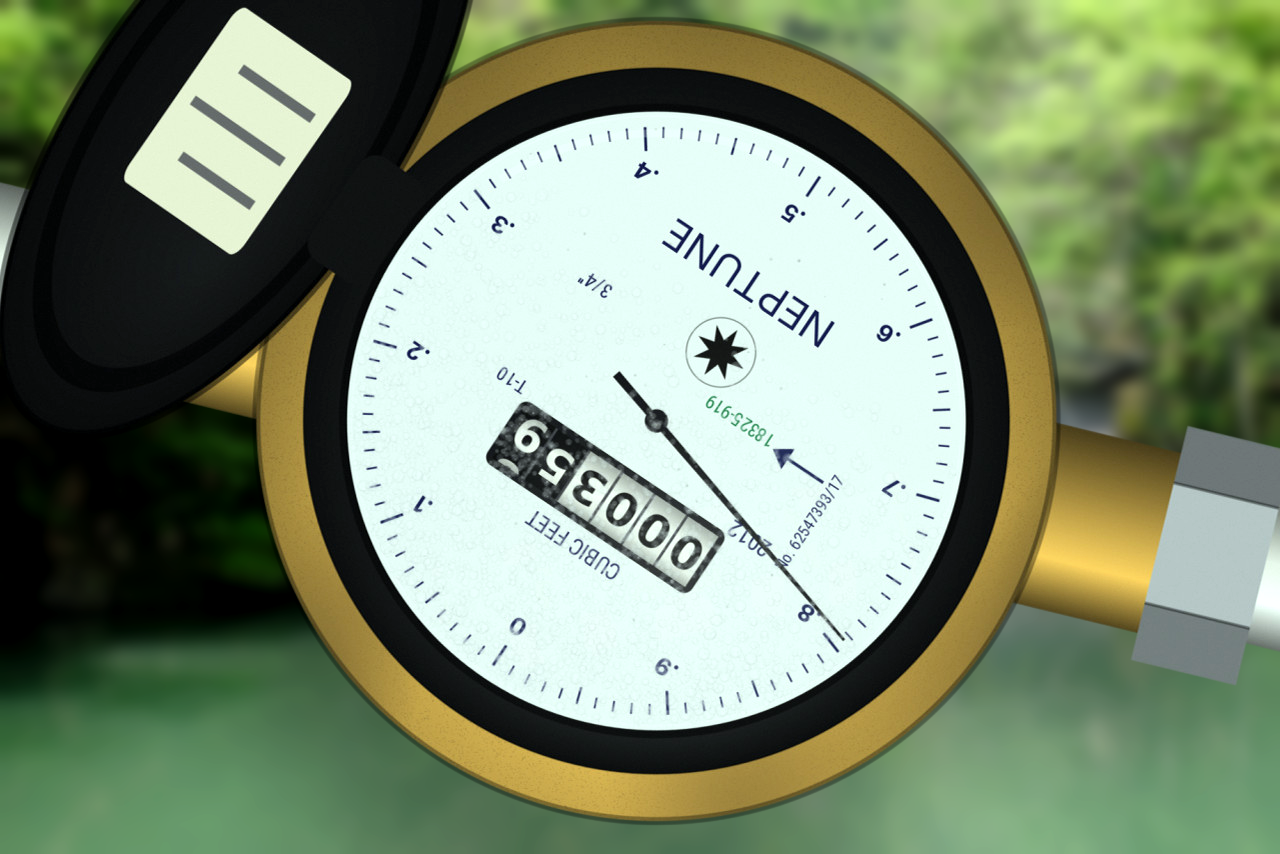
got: 358.79 ft³
